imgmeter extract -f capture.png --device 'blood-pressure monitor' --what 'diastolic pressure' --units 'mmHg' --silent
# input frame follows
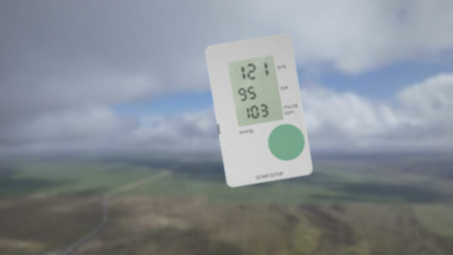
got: 95 mmHg
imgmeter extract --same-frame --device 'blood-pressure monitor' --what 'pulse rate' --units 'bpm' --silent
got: 103 bpm
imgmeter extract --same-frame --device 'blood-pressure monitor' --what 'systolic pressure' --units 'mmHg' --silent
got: 121 mmHg
